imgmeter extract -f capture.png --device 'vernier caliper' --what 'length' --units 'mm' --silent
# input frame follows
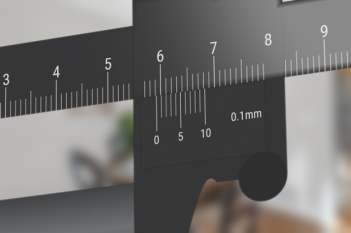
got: 59.2 mm
